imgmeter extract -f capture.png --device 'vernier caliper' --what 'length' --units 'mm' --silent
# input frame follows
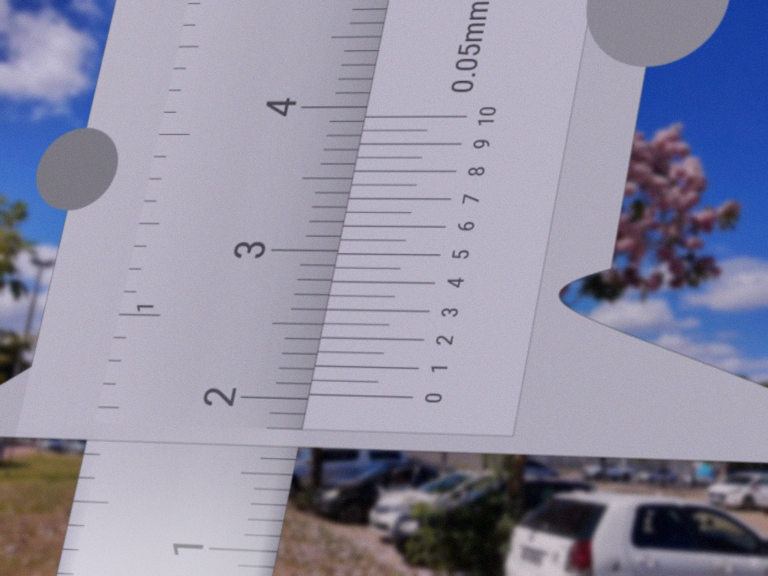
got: 20.3 mm
